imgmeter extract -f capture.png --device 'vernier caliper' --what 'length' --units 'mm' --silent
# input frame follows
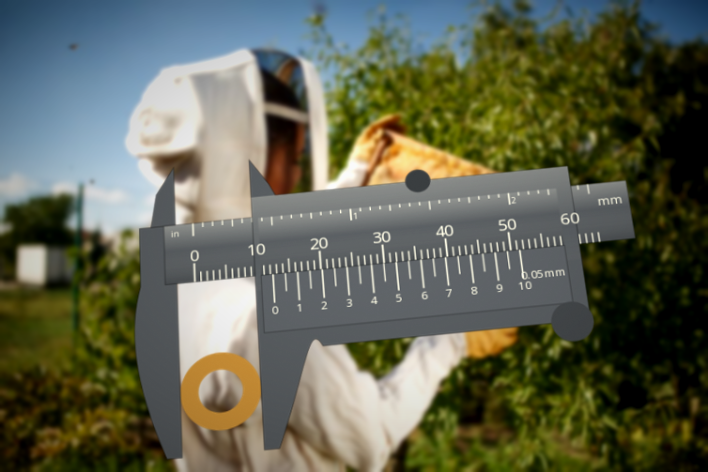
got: 12.4 mm
